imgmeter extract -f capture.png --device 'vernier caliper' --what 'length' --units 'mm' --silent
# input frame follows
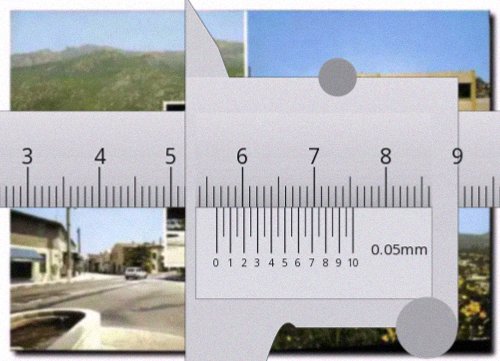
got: 56.4 mm
